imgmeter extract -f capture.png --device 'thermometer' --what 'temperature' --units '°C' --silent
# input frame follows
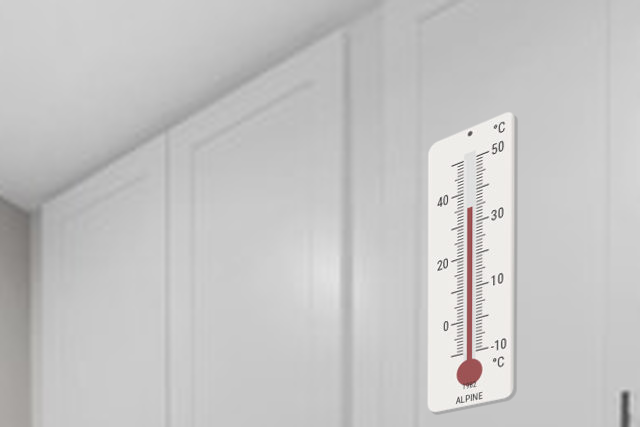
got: 35 °C
